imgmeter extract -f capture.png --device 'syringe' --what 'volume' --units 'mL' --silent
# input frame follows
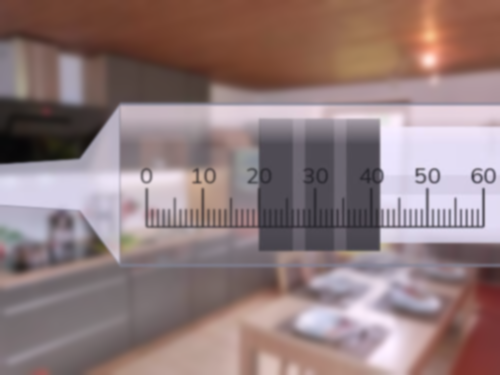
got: 20 mL
